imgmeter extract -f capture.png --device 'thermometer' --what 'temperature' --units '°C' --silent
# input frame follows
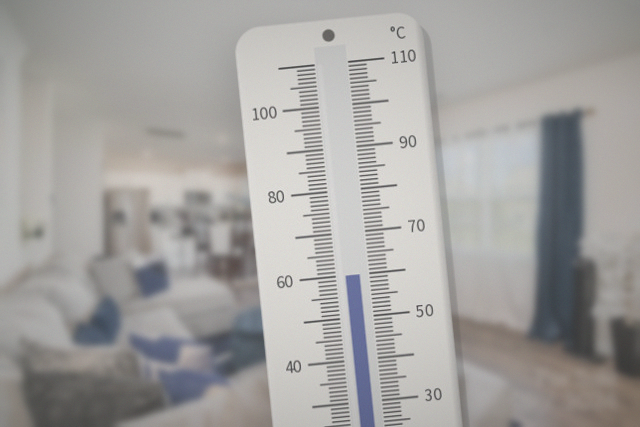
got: 60 °C
